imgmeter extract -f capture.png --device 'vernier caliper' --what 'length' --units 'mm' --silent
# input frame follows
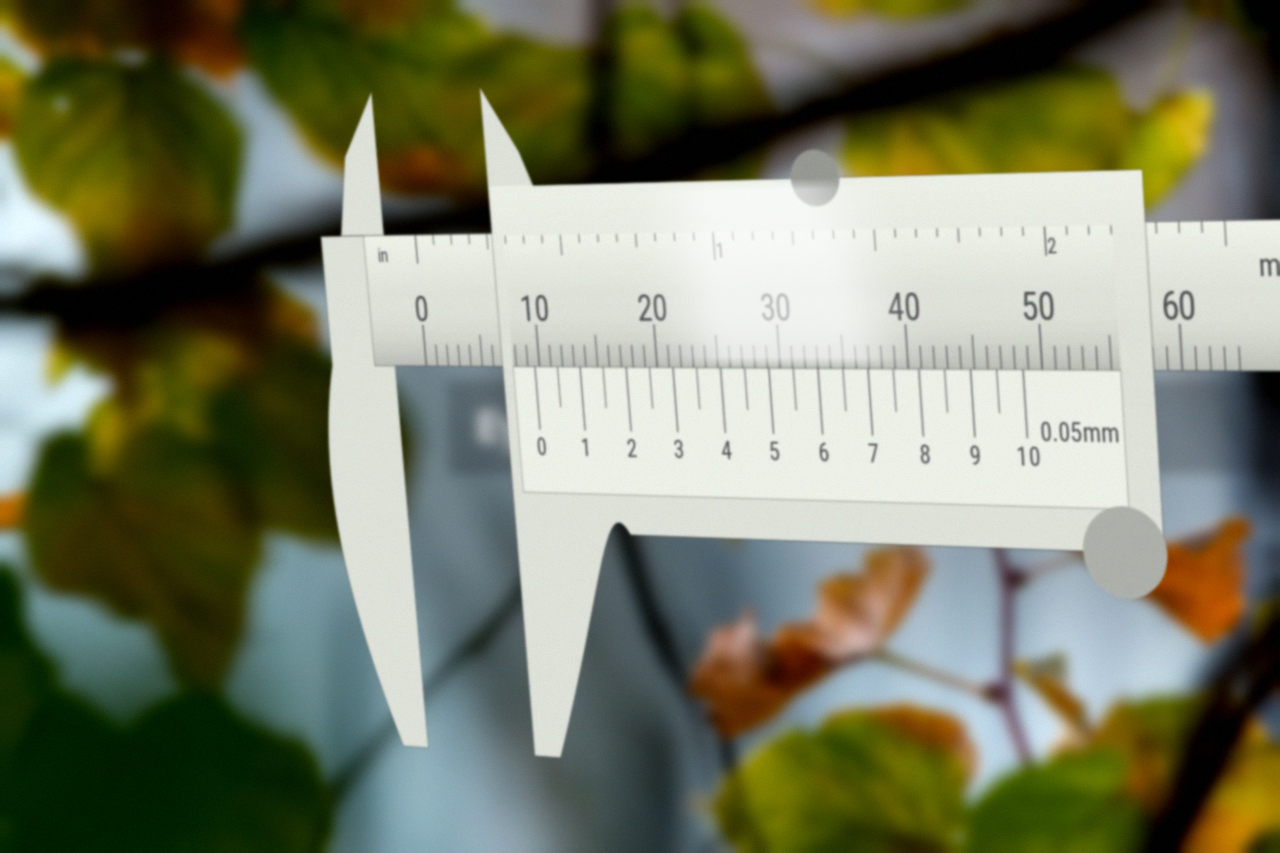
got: 9.6 mm
